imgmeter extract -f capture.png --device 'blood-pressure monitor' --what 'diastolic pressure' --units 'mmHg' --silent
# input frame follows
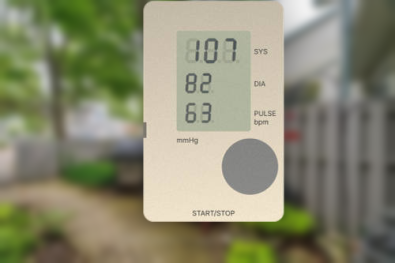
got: 82 mmHg
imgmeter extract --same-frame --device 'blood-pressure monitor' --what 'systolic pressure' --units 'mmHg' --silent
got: 107 mmHg
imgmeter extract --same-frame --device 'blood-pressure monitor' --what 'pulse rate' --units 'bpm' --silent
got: 63 bpm
